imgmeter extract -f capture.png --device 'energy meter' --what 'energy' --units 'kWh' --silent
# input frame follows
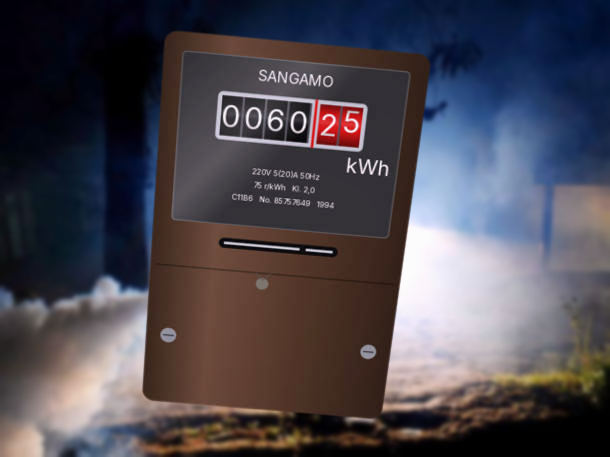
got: 60.25 kWh
